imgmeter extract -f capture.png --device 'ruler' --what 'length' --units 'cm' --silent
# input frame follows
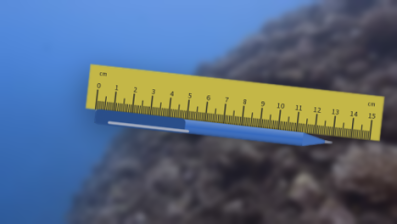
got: 13 cm
